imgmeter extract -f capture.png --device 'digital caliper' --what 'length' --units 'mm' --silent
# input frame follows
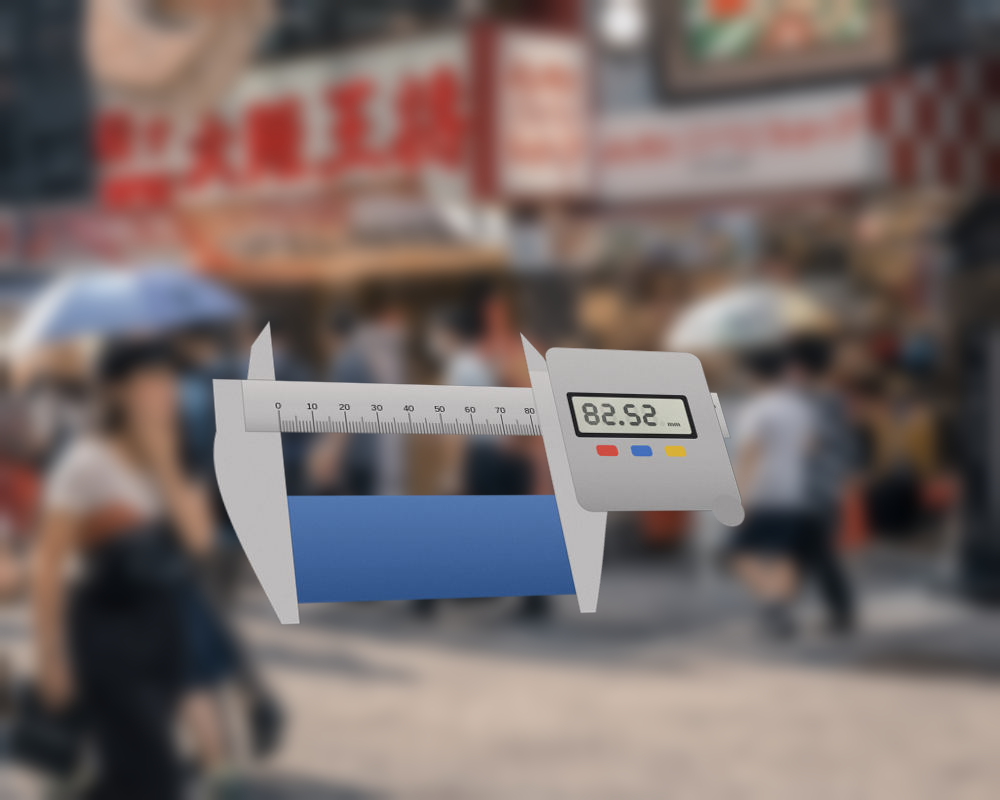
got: 82.52 mm
